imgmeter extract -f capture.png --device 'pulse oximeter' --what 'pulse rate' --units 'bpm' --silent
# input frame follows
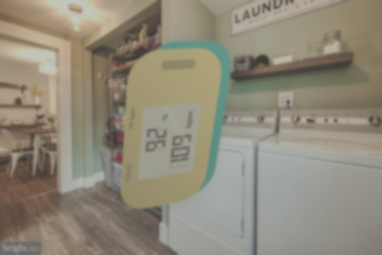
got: 109 bpm
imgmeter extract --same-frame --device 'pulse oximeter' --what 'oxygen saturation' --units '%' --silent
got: 92 %
